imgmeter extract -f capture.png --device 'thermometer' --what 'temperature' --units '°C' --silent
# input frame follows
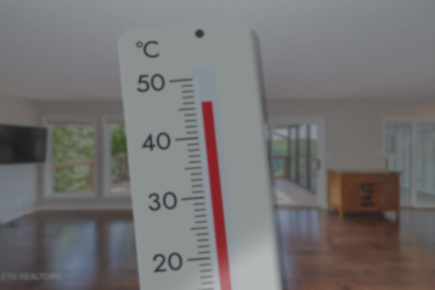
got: 46 °C
